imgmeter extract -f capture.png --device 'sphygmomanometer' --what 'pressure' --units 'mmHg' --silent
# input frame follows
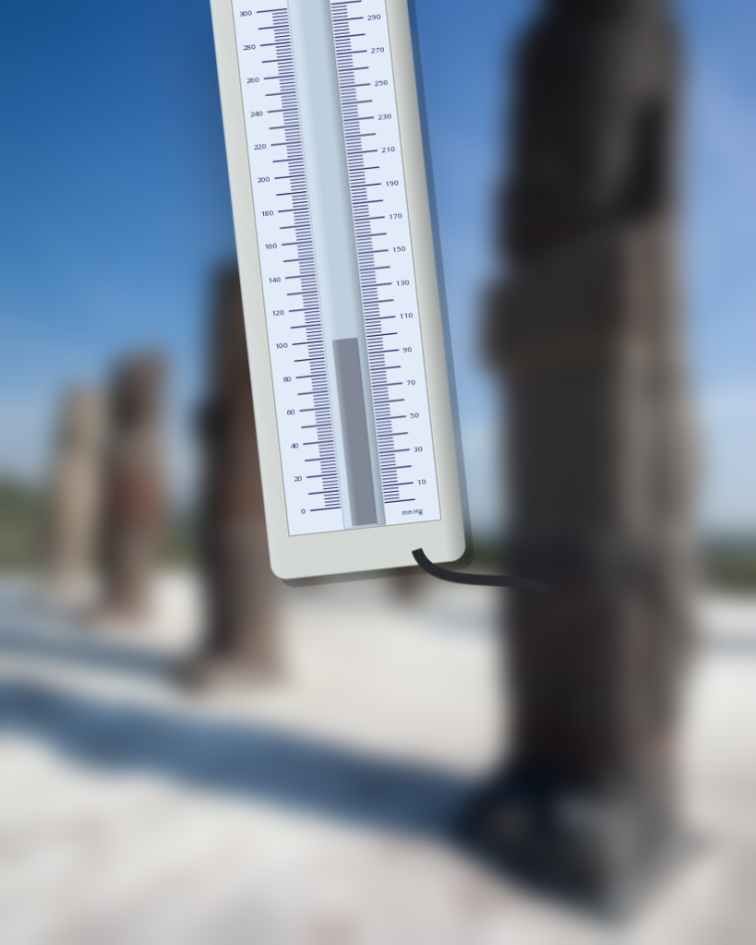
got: 100 mmHg
